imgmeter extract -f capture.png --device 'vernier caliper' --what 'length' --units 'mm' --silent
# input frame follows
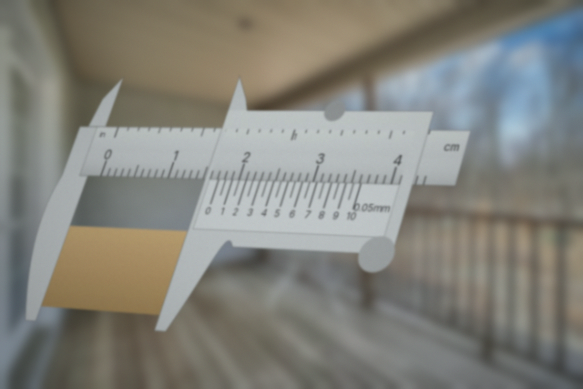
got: 17.2 mm
